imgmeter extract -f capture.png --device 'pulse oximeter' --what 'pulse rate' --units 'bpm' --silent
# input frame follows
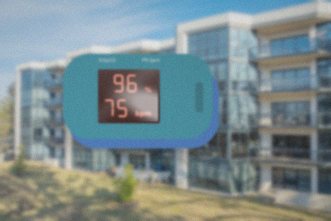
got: 75 bpm
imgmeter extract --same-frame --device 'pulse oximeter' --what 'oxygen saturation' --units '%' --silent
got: 96 %
